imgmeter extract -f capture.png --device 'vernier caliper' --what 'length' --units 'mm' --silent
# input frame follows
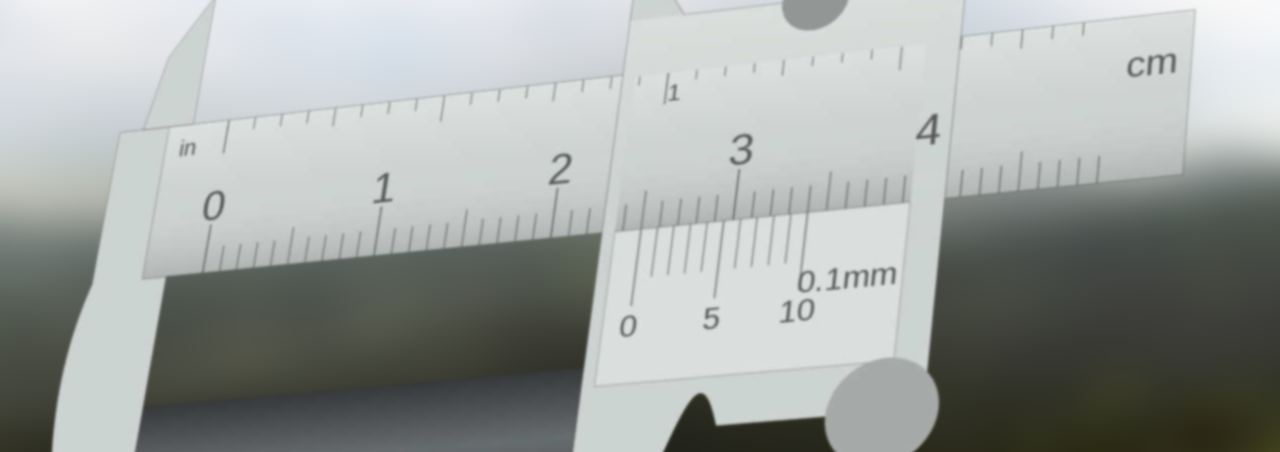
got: 25.0 mm
